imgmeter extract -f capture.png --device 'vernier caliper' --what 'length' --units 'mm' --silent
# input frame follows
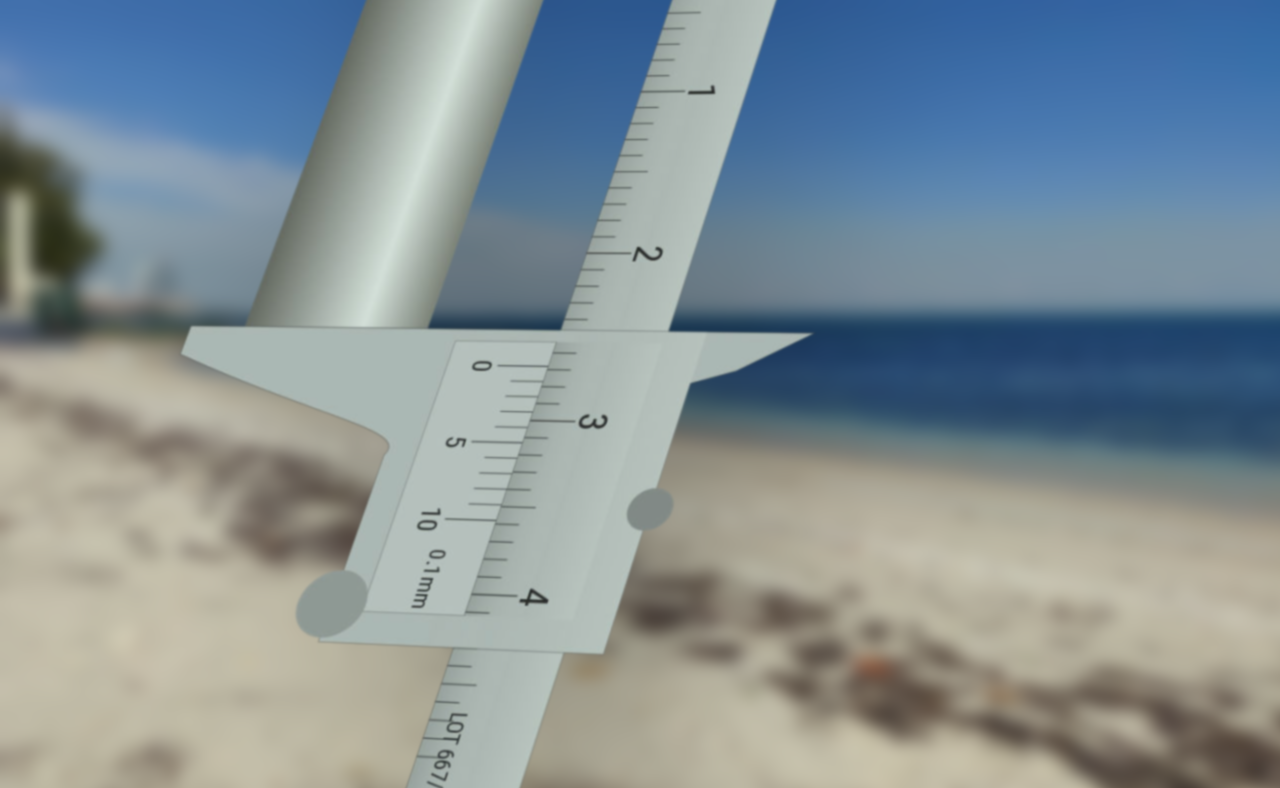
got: 26.8 mm
